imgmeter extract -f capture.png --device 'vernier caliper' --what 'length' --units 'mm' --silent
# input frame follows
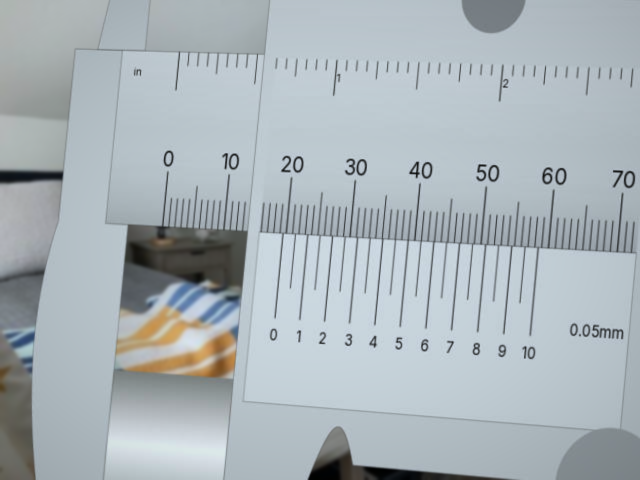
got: 19.5 mm
